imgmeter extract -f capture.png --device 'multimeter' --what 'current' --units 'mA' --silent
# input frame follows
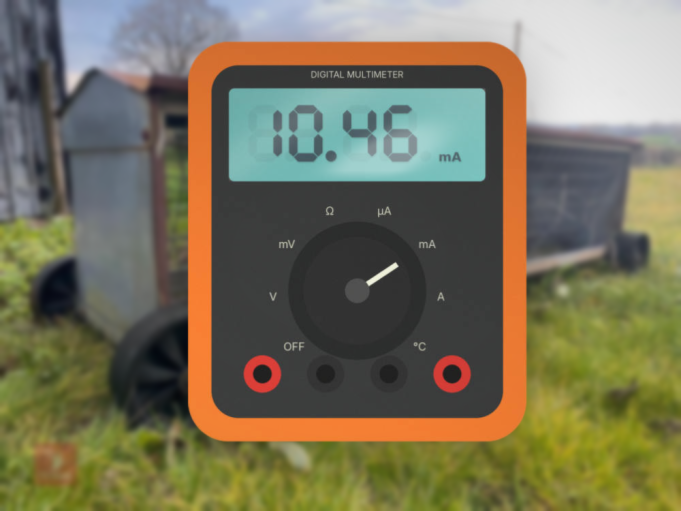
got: 10.46 mA
